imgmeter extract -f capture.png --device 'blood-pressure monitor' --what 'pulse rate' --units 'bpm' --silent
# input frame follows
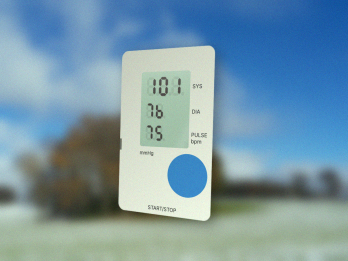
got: 75 bpm
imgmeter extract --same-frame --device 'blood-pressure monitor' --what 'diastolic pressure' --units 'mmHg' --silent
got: 76 mmHg
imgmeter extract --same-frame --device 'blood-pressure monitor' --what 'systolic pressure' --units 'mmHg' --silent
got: 101 mmHg
